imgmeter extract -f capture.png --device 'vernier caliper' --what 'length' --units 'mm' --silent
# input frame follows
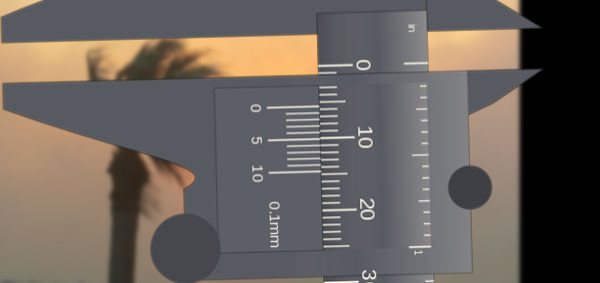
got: 5.6 mm
